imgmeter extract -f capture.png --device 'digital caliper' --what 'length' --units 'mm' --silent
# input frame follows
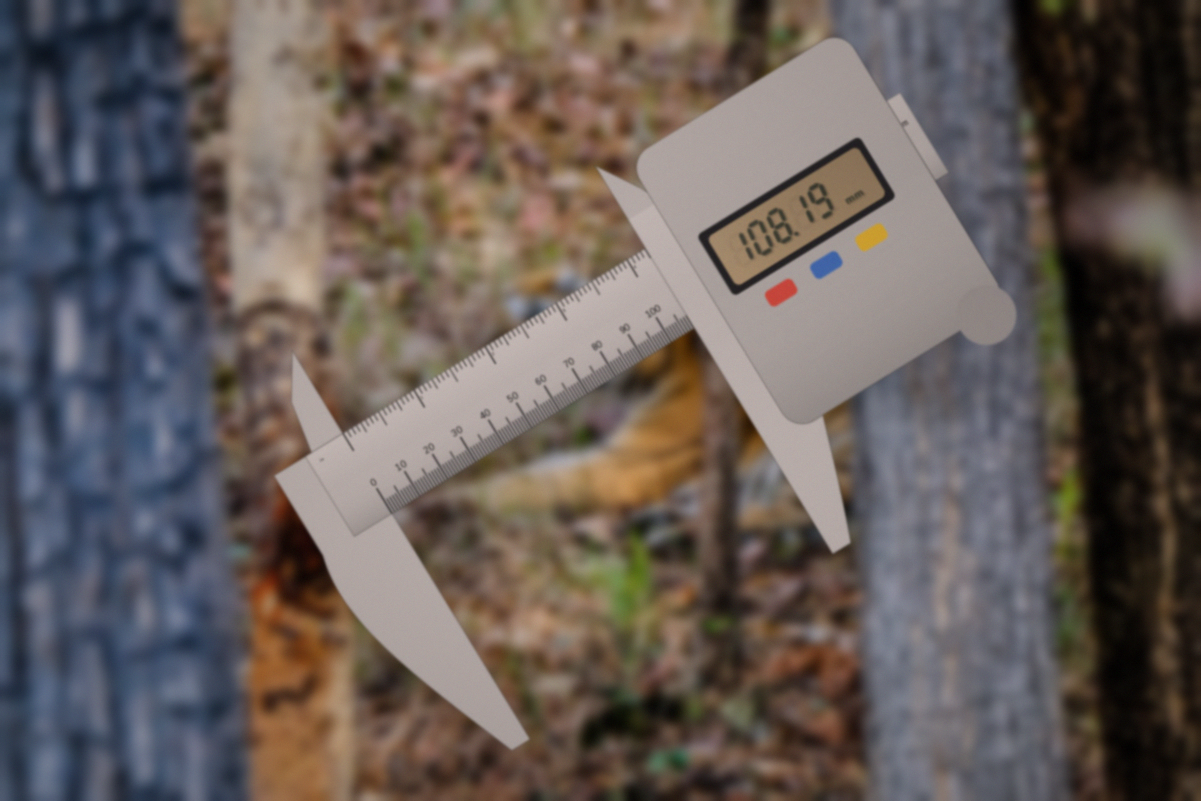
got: 108.19 mm
